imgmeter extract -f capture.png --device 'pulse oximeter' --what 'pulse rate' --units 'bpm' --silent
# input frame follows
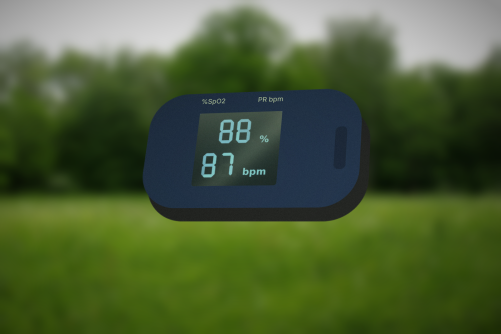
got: 87 bpm
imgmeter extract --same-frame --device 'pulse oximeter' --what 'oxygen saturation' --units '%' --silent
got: 88 %
